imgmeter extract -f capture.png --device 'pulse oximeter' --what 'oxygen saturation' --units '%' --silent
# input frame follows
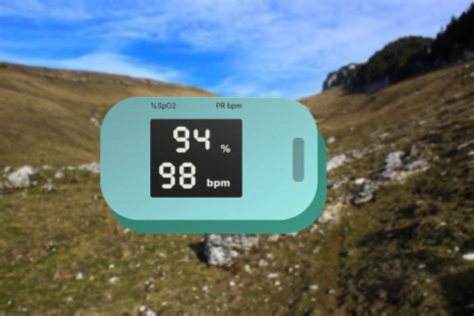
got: 94 %
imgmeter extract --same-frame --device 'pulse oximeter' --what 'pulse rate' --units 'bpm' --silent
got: 98 bpm
